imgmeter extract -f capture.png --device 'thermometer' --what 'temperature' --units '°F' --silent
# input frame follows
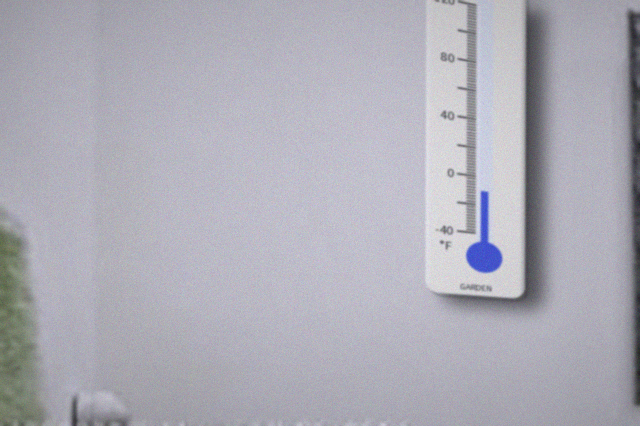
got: -10 °F
